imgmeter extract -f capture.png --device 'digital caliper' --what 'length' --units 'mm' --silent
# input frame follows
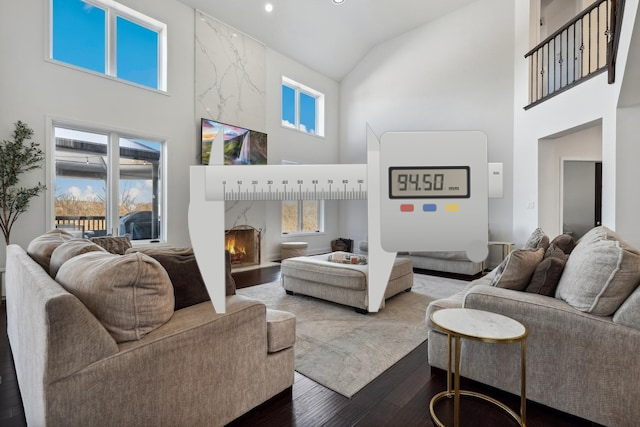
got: 94.50 mm
